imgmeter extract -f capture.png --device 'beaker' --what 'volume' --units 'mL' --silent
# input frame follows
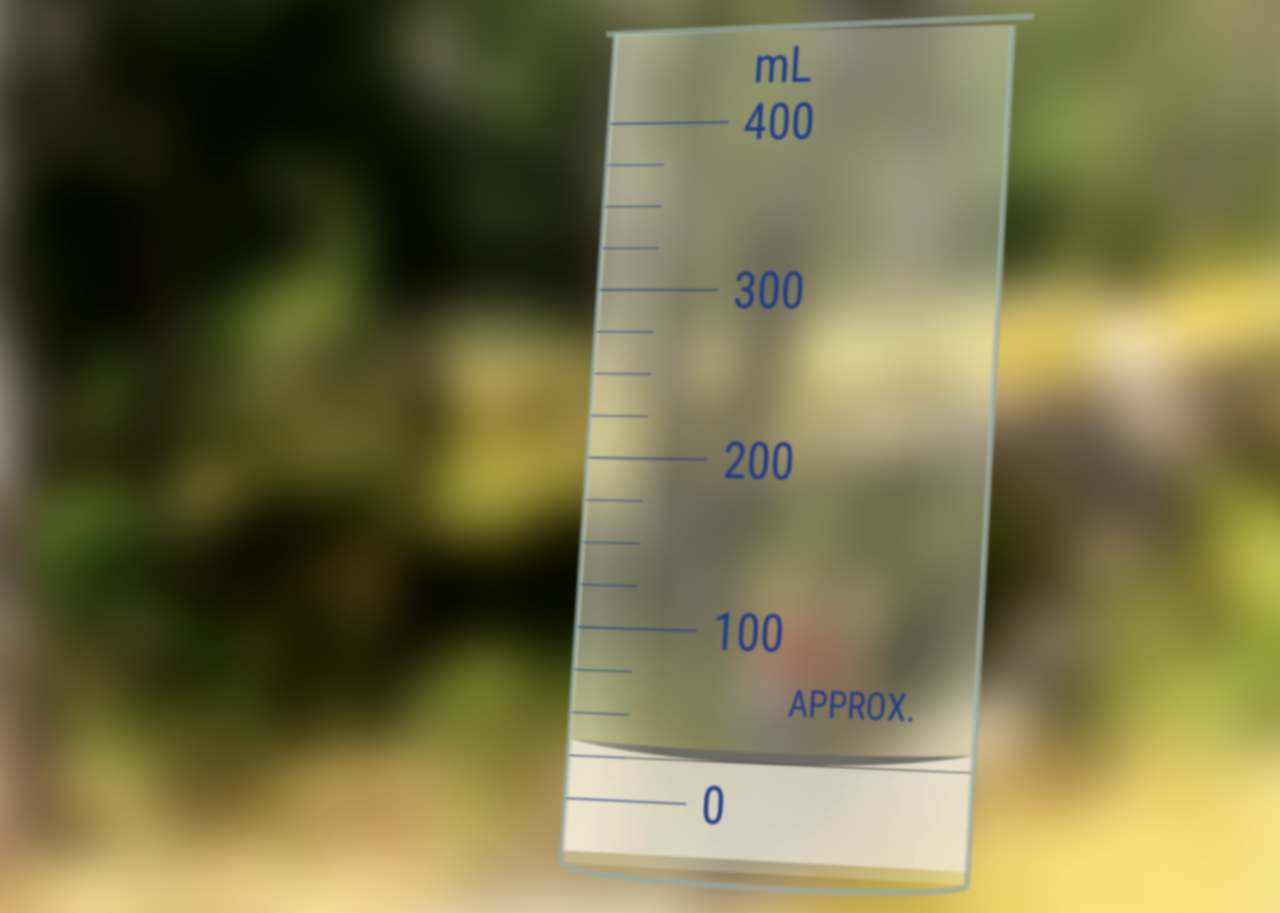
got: 25 mL
